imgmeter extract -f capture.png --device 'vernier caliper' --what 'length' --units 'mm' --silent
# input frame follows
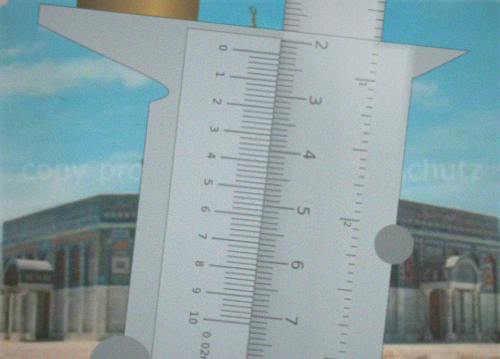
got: 22.5 mm
